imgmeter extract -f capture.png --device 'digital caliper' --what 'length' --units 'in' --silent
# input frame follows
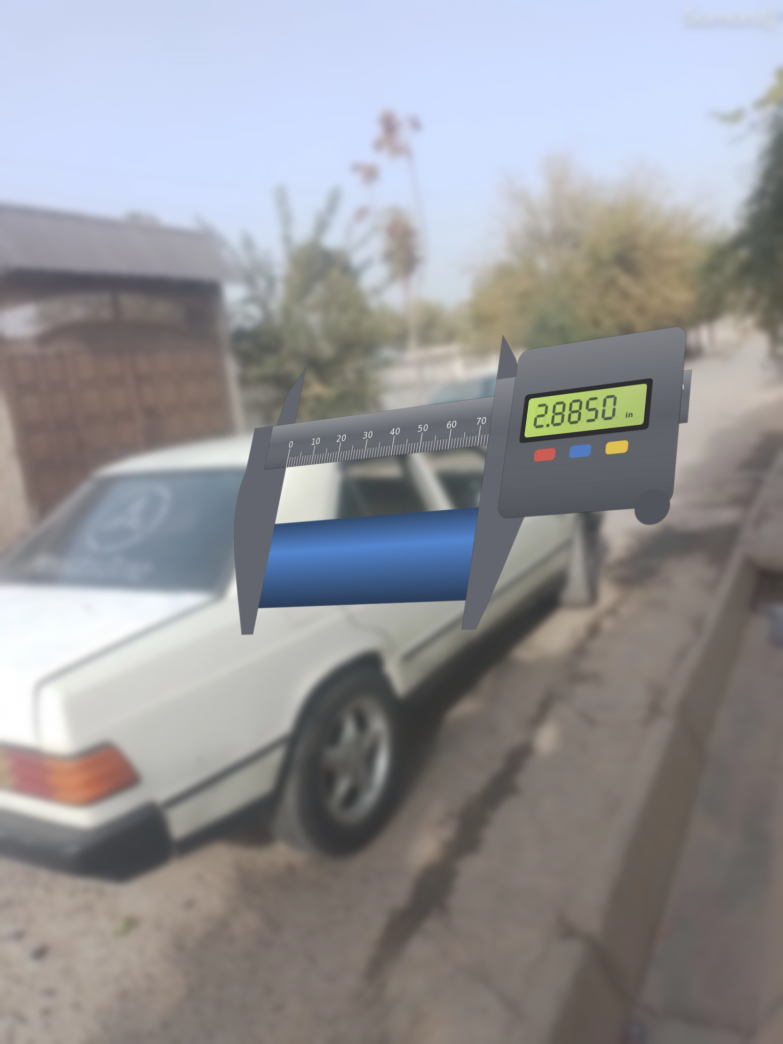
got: 2.8850 in
